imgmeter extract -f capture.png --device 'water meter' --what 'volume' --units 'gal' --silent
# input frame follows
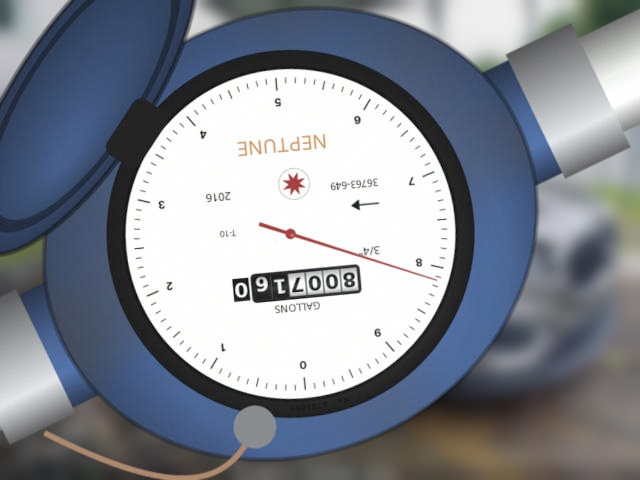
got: 8007158.1 gal
